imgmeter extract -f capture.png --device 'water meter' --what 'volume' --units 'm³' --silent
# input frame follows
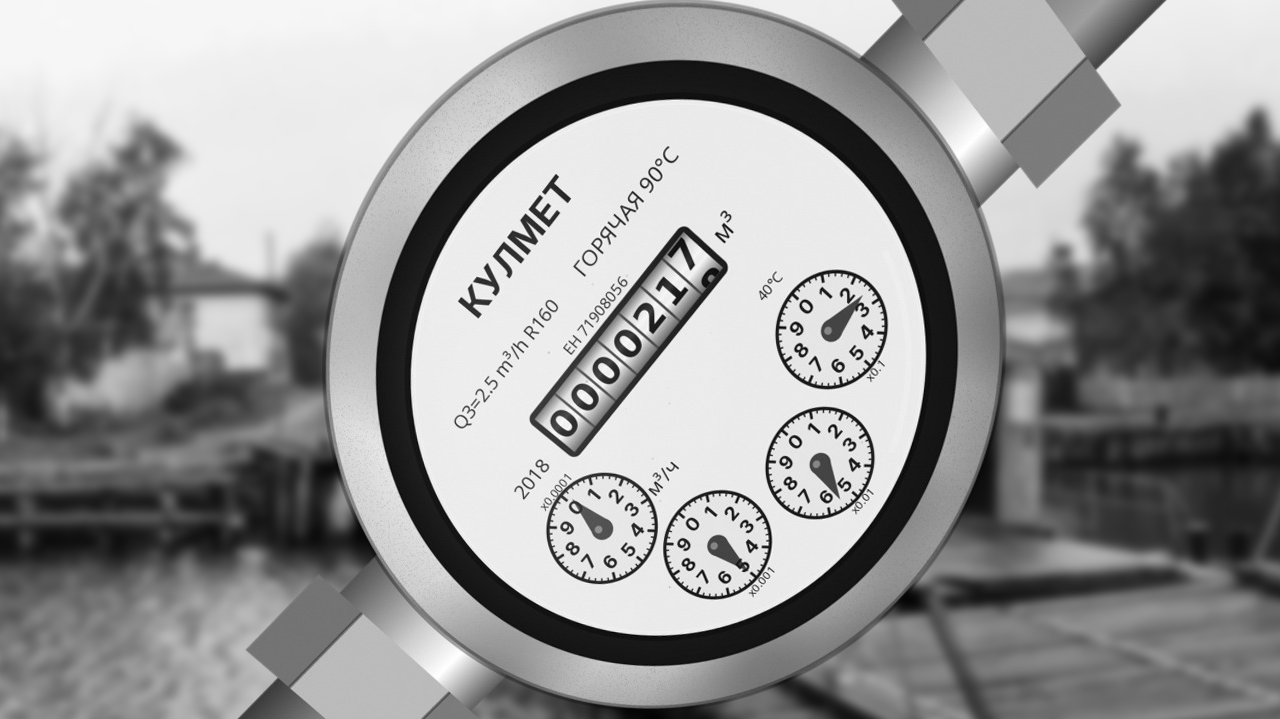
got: 217.2550 m³
